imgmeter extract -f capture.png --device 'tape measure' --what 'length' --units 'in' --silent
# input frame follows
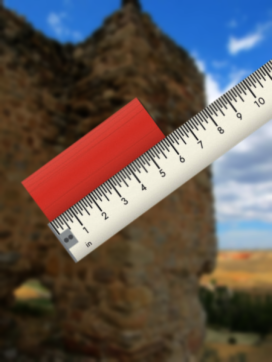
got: 6 in
